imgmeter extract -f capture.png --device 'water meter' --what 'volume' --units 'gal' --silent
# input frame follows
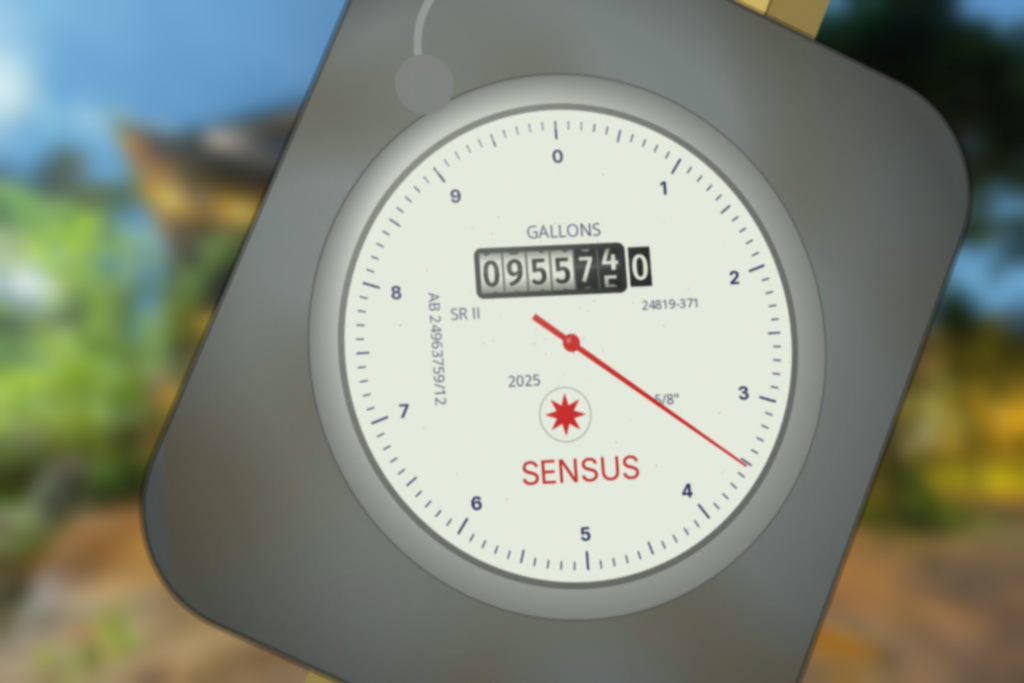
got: 955743.5 gal
